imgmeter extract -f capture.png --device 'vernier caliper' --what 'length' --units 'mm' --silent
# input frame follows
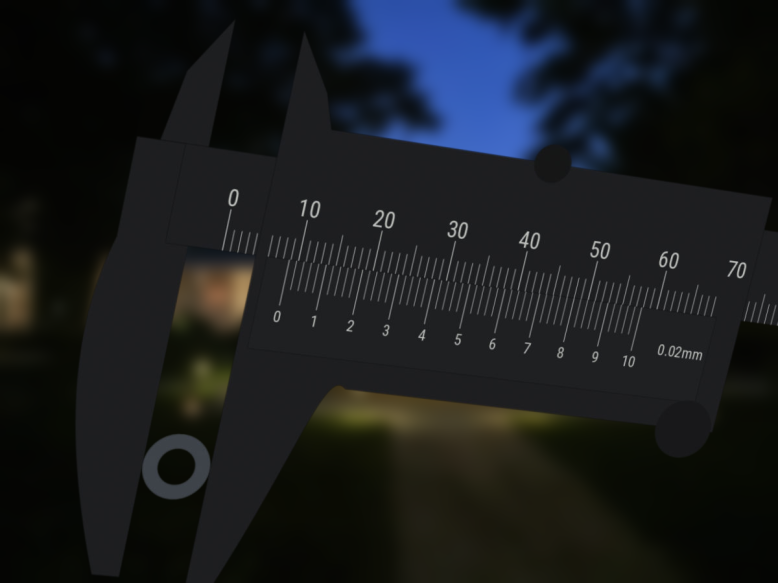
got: 8.8 mm
